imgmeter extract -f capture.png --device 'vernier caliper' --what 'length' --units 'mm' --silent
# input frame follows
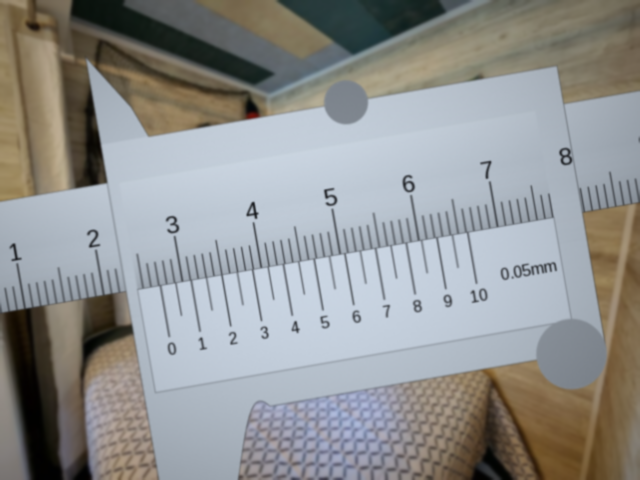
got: 27.2 mm
